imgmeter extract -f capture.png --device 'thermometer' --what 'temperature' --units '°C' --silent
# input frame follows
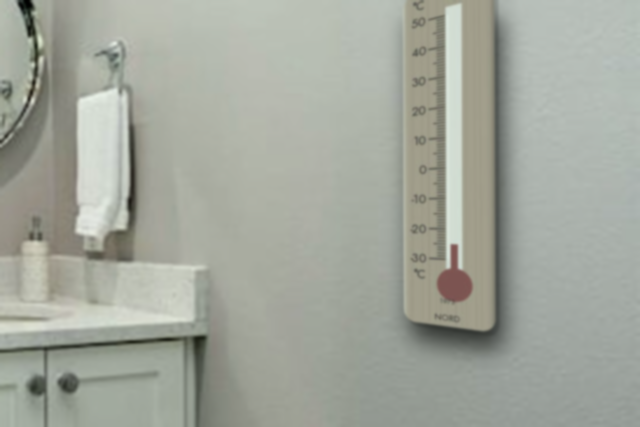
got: -25 °C
